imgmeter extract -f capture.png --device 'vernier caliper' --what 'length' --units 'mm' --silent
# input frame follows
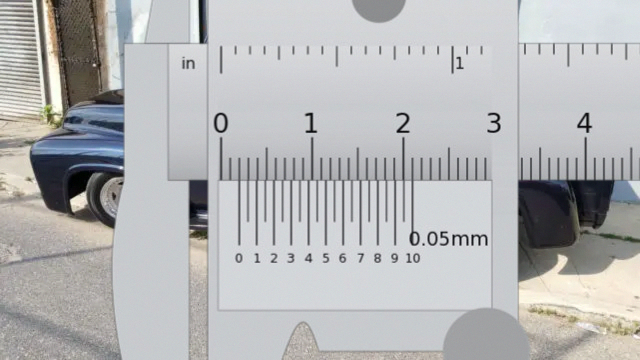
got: 2.0 mm
